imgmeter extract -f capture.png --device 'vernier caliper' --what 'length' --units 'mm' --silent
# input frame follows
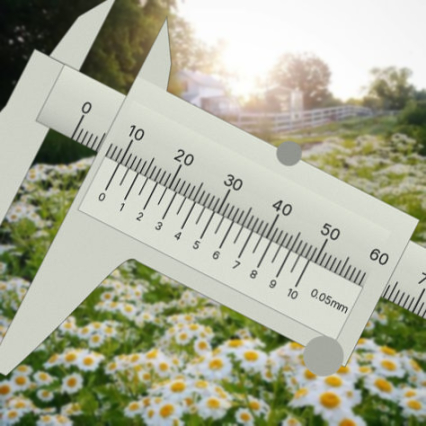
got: 9.8 mm
